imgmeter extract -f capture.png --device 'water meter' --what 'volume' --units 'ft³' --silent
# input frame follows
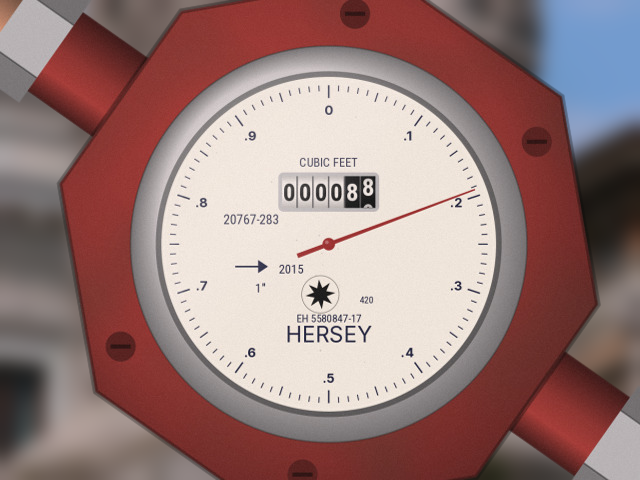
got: 88.19 ft³
